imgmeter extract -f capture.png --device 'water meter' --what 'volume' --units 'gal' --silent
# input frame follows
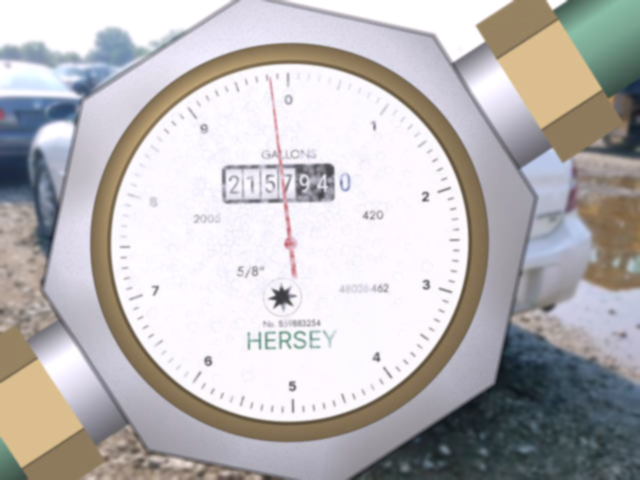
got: 2157939.8 gal
